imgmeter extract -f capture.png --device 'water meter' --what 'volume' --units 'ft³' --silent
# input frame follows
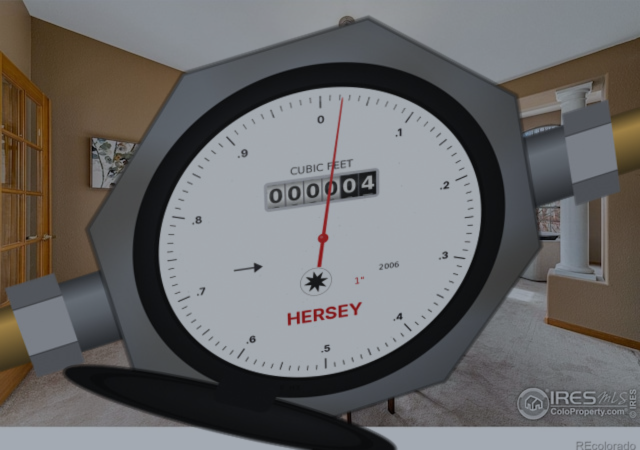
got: 4.02 ft³
